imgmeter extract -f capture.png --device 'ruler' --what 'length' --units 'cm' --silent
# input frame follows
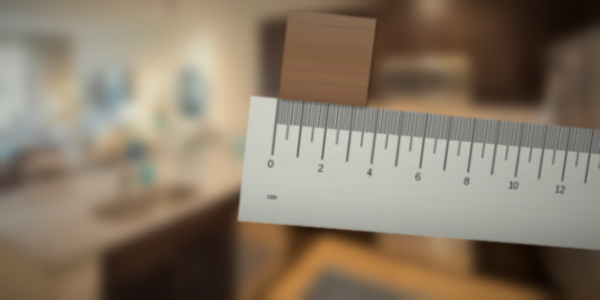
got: 3.5 cm
